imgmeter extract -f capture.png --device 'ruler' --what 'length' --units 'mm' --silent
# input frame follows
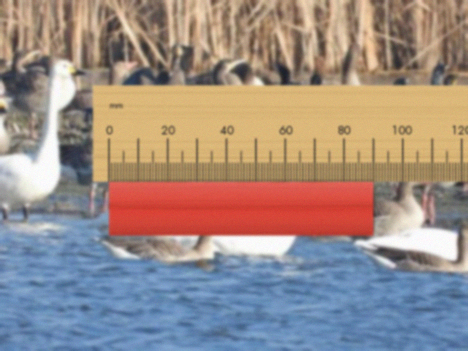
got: 90 mm
